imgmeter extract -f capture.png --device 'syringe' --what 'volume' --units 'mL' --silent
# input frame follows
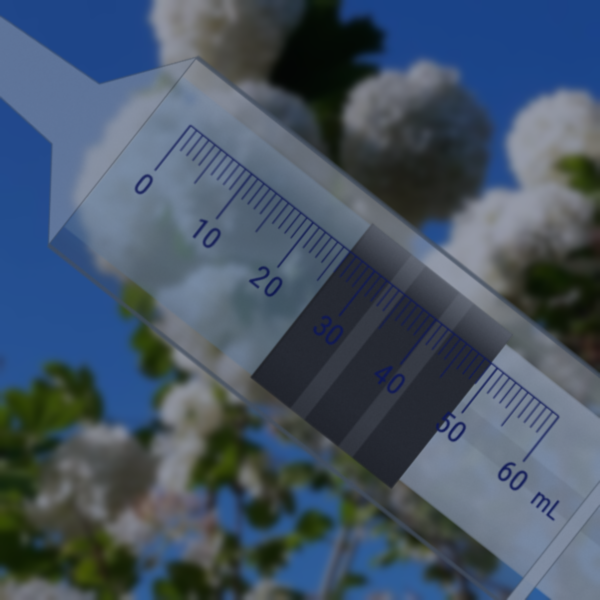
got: 26 mL
